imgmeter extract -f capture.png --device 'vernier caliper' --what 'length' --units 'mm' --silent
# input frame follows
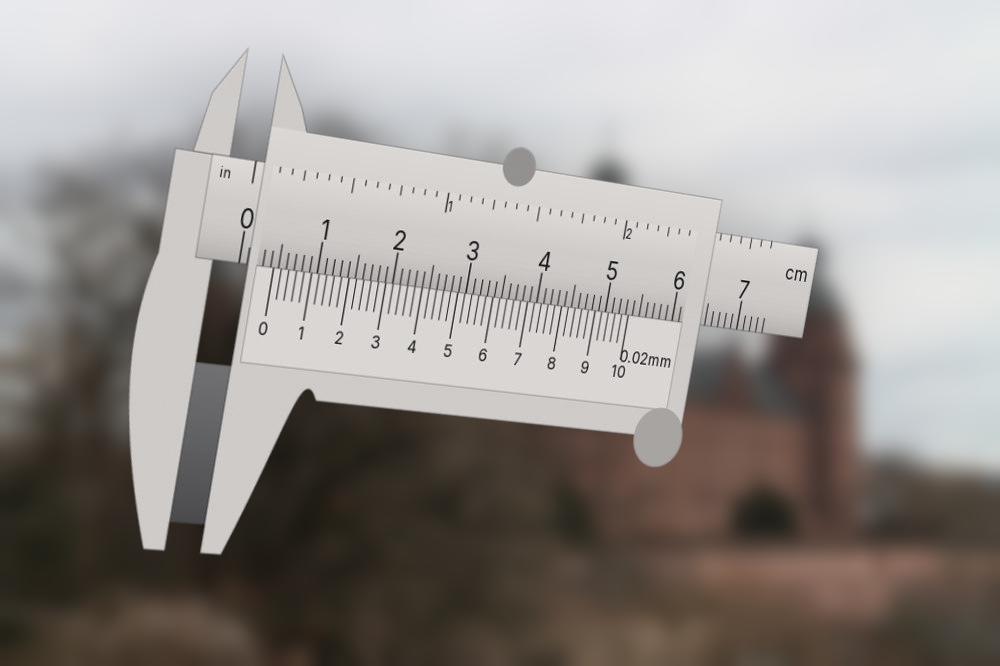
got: 4.4 mm
